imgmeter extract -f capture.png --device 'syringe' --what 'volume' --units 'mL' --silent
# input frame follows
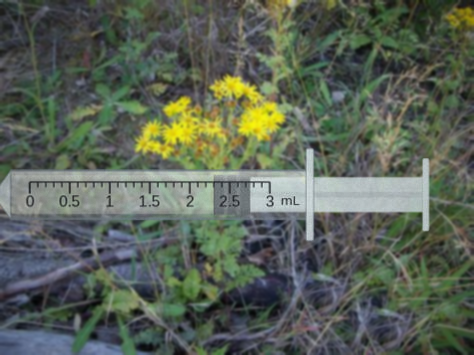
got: 2.3 mL
